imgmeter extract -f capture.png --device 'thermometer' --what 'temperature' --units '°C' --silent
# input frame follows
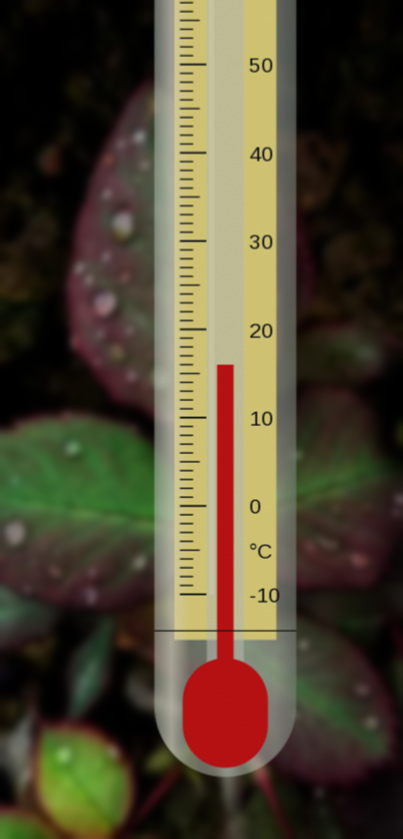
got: 16 °C
